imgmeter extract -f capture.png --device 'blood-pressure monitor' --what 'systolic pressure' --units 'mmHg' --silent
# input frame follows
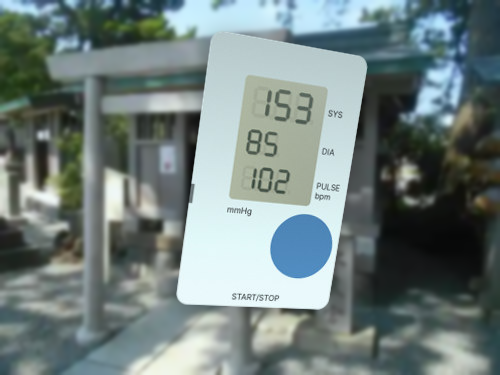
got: 153 mmHg
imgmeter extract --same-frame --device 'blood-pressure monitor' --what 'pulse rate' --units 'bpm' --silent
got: 102 bpm
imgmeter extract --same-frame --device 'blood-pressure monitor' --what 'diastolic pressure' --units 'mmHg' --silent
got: 85 mmHg
